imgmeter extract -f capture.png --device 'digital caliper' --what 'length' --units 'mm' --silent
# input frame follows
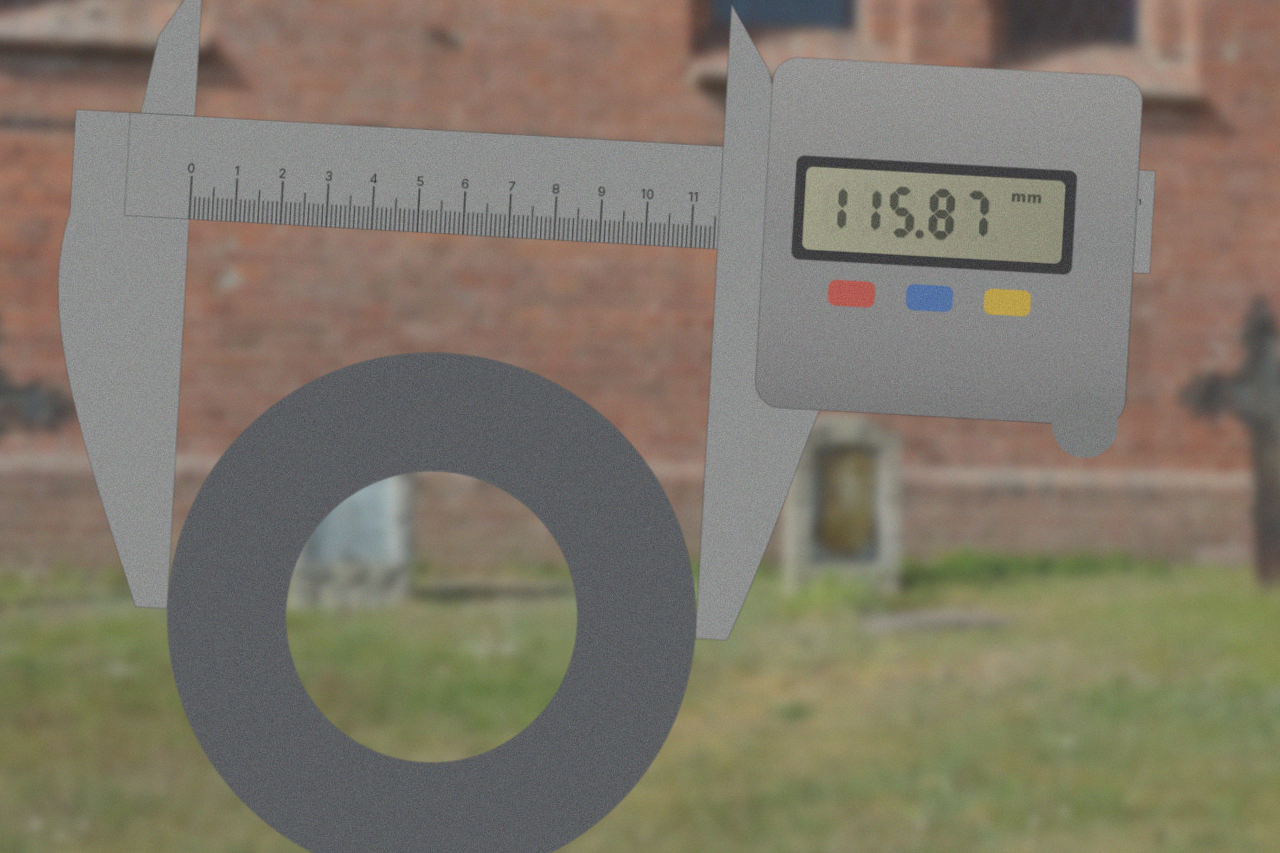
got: 115.87 mm
